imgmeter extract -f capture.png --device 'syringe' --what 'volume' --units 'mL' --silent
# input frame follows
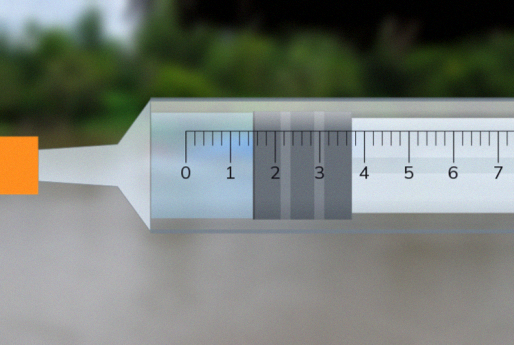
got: 1.5 mL
